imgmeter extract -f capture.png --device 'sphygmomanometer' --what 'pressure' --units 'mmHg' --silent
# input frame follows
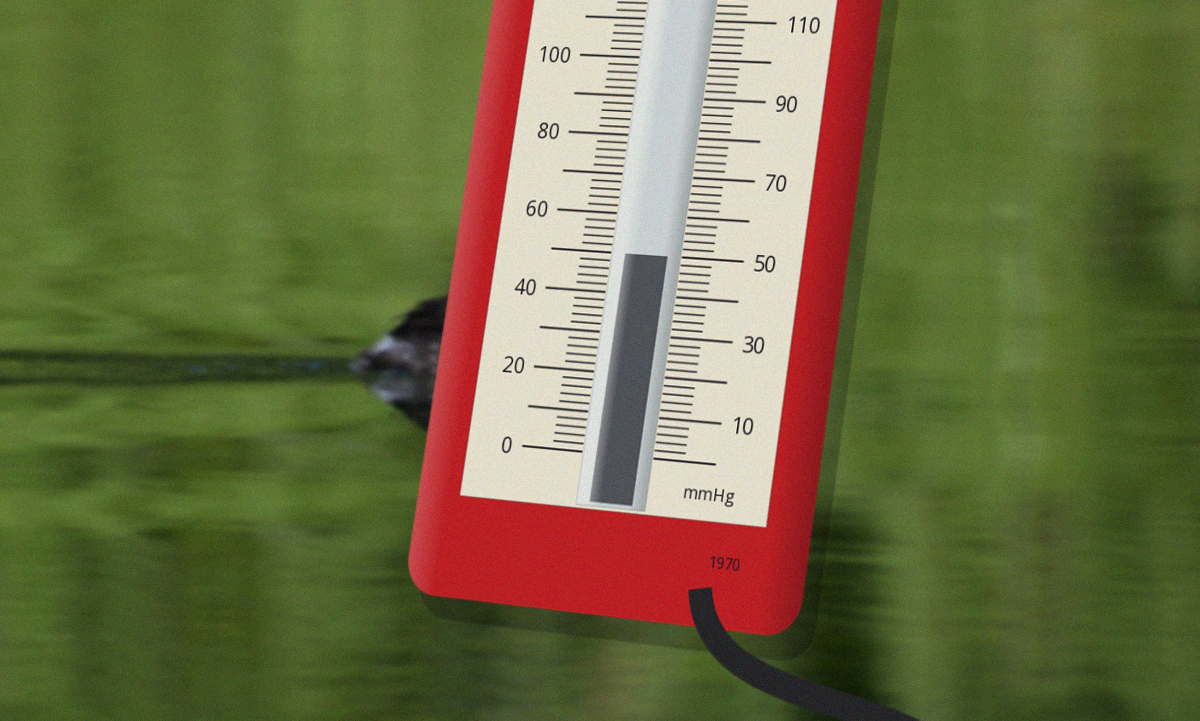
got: 50 mmHg
